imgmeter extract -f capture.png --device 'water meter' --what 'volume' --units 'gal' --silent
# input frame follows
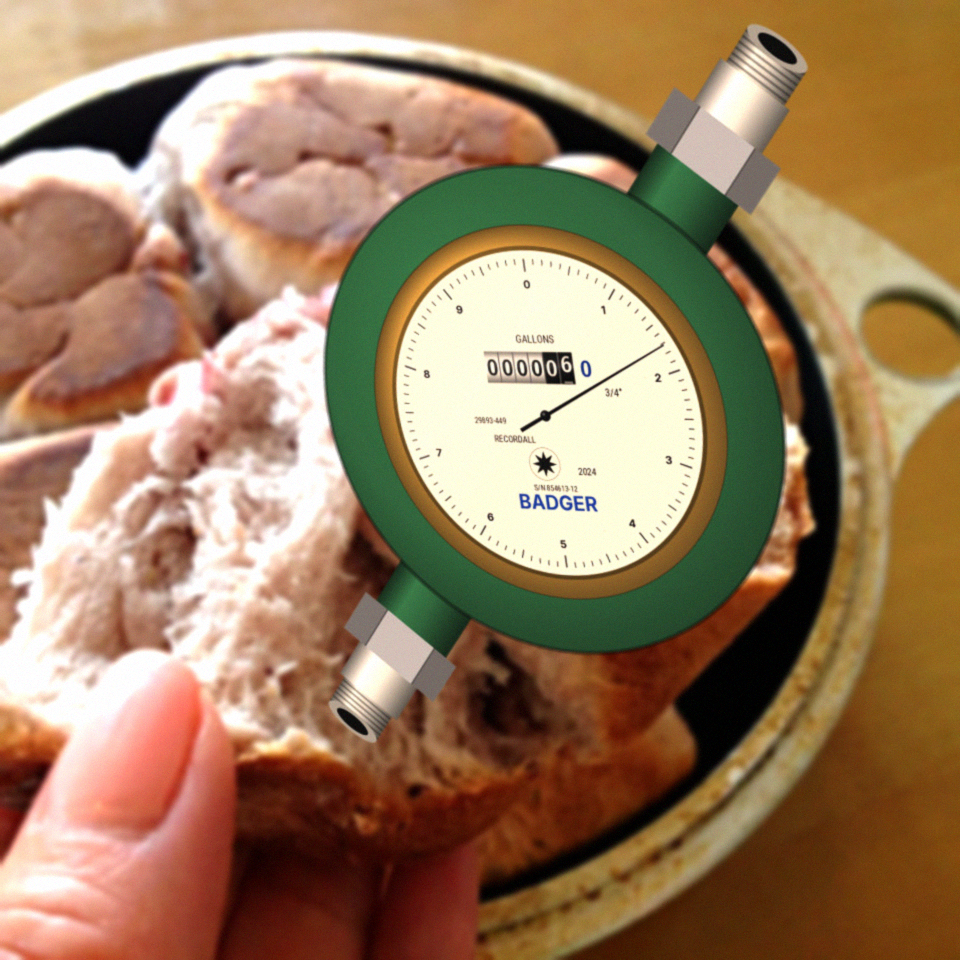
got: 61.7 gal
